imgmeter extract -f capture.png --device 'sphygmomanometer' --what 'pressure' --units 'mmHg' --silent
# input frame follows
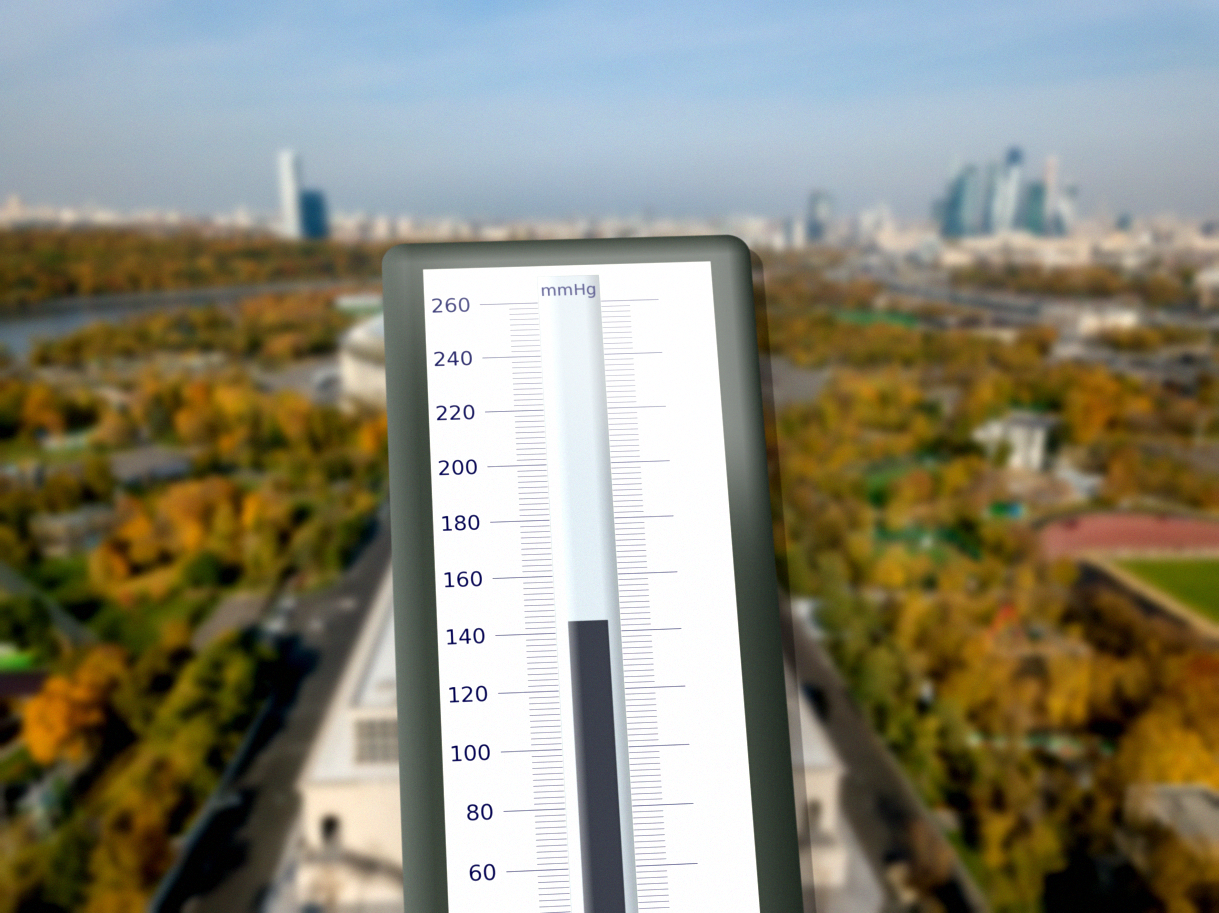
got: 144 mmHg
